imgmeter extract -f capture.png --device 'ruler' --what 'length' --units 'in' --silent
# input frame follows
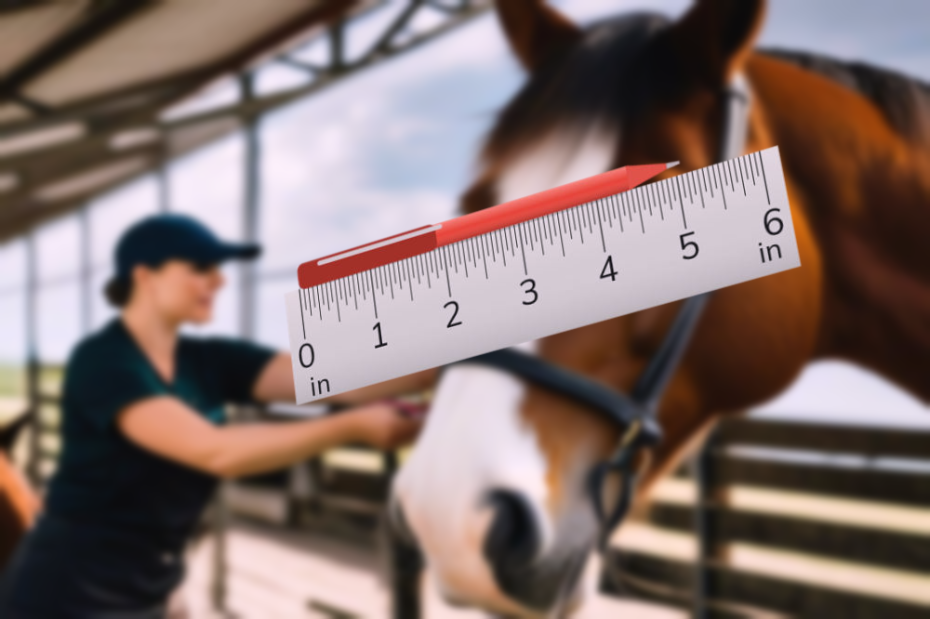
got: 5.0625 in
